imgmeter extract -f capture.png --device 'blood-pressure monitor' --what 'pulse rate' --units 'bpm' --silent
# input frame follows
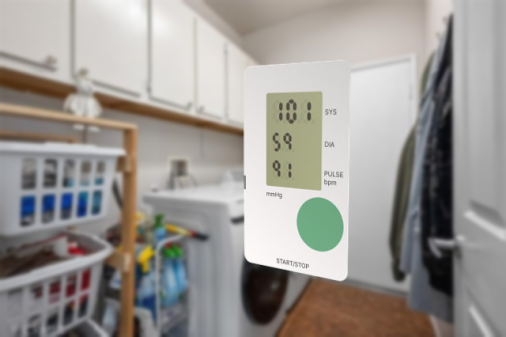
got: 91 bpm
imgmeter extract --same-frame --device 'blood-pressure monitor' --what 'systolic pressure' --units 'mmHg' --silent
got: 101 mmHg
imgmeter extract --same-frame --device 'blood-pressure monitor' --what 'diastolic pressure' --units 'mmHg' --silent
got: 59 mmHg
